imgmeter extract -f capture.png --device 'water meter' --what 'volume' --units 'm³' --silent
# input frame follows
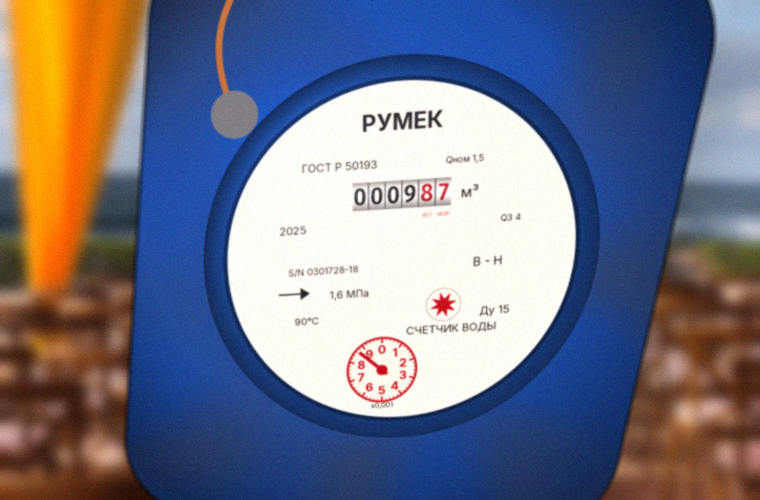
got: 9.878 m³
